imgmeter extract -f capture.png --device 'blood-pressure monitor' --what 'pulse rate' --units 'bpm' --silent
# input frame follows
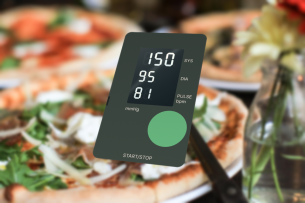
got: 81 bpm
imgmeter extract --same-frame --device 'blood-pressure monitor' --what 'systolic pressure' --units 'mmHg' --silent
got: 150 mmHg
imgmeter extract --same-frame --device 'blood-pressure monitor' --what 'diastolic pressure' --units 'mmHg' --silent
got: 95 mmHg
